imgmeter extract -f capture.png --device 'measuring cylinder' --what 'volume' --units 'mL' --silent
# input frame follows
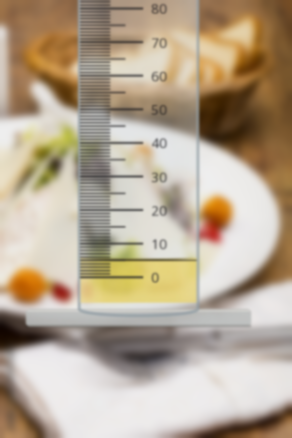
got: 5 mL
